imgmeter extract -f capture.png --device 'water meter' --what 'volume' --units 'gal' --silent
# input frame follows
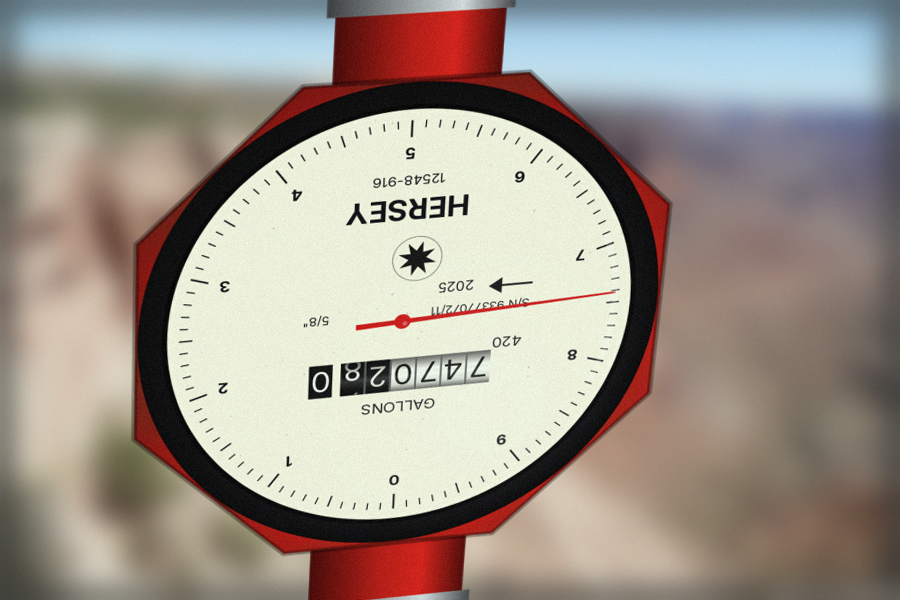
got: 7470277.4 gal
